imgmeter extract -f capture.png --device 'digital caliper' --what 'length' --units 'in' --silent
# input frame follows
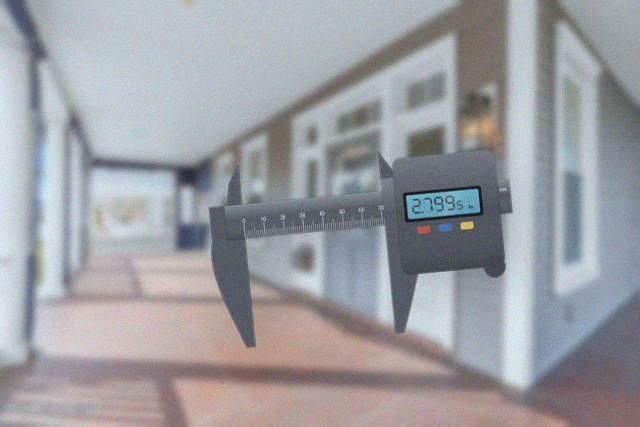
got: 2.7995 in
